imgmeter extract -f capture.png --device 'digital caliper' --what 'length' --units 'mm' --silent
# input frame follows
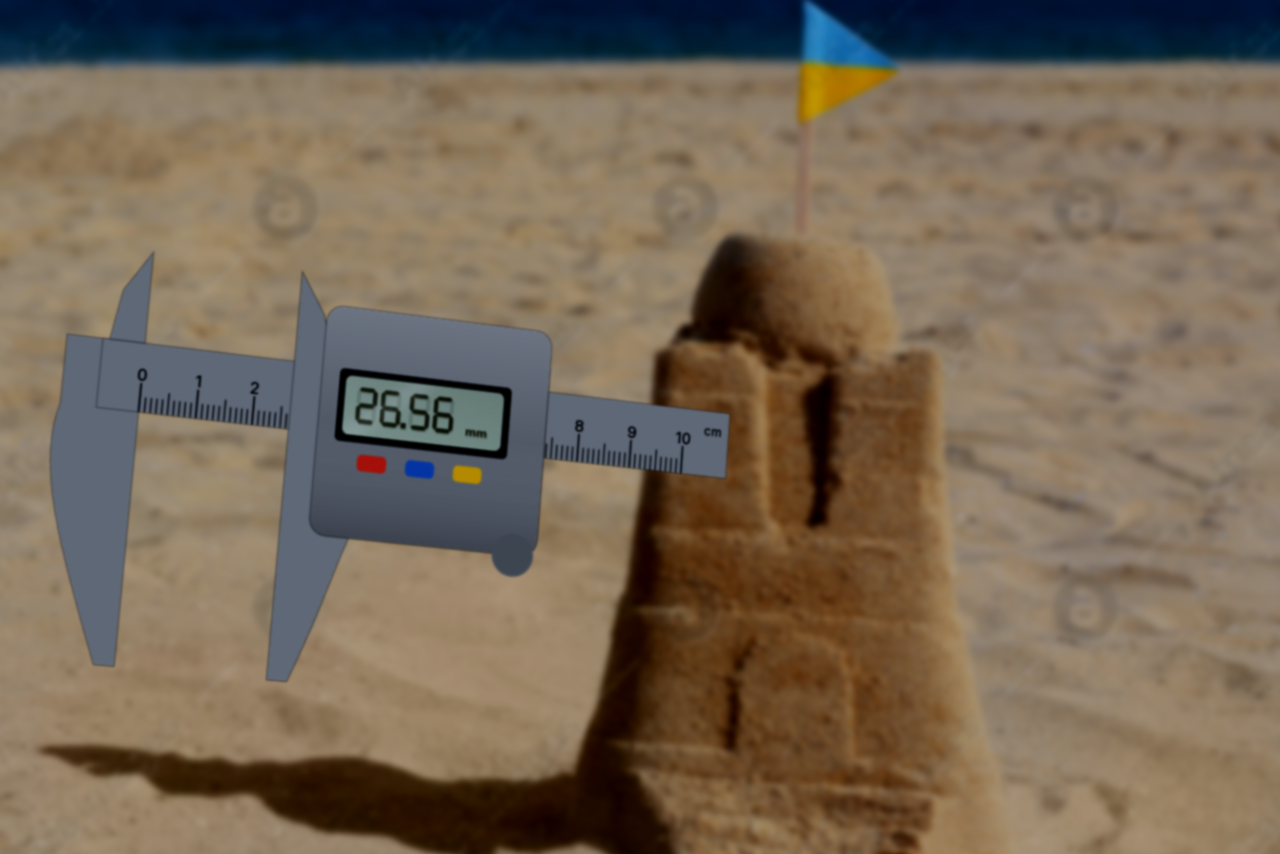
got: 26.56 mm
